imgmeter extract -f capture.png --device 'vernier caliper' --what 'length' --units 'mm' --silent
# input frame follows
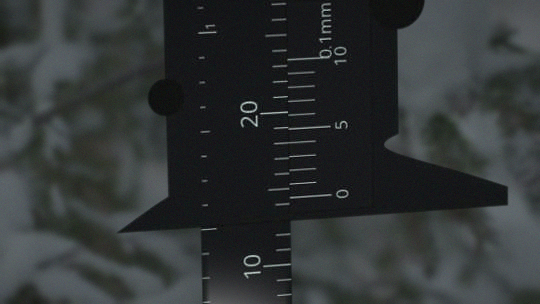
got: 14.4 mm
